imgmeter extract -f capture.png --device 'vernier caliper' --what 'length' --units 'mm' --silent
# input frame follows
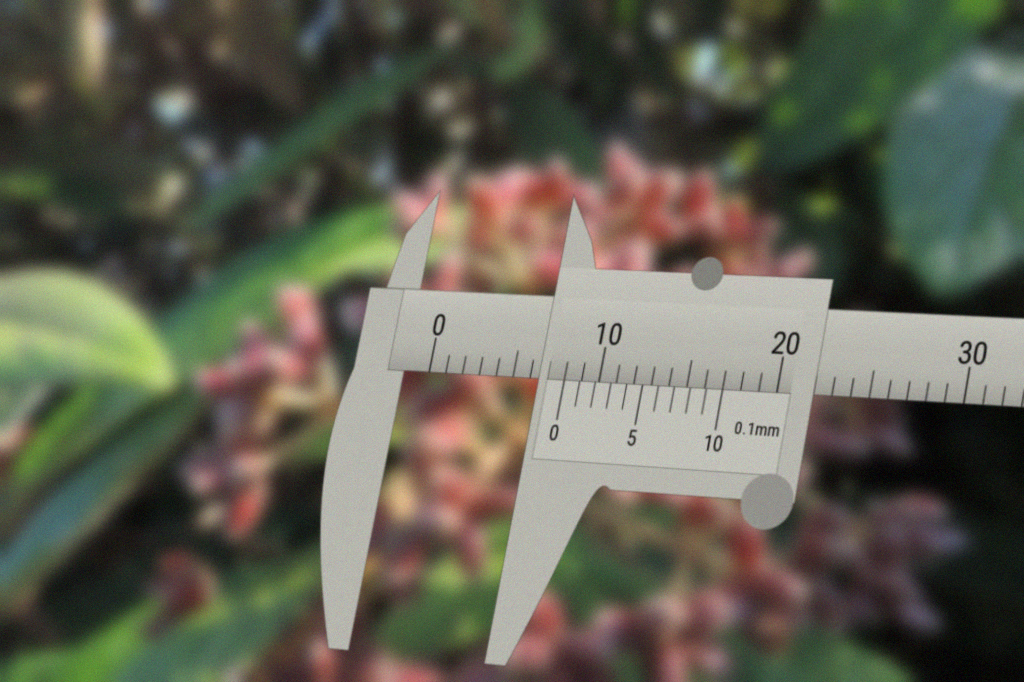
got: 8.0 mm
